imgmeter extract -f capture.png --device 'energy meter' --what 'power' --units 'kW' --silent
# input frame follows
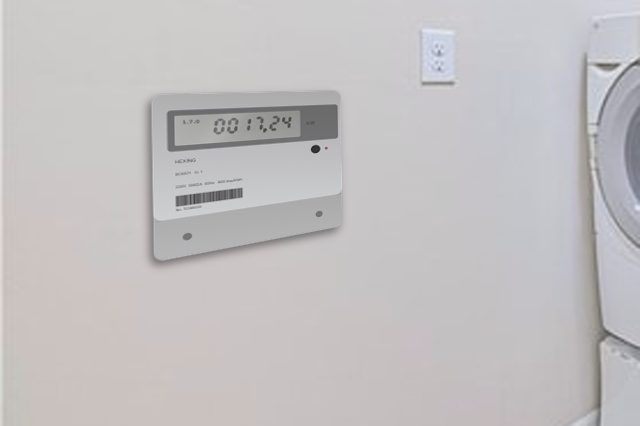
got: 17.24 kW
